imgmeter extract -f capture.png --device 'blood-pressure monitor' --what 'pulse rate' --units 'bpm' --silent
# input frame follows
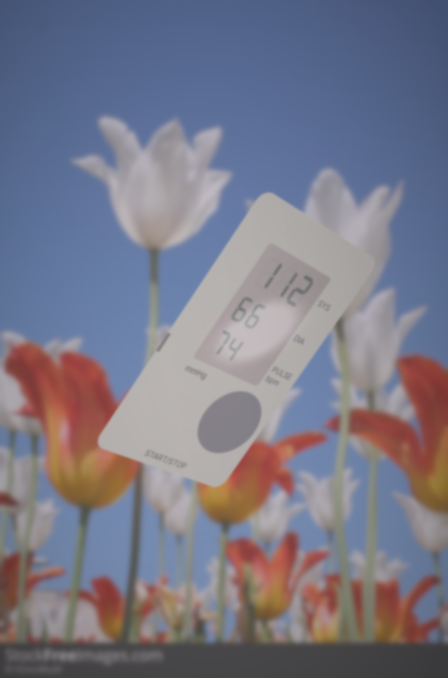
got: 74 bpm
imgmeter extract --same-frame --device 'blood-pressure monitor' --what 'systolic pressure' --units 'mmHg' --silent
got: 112 mmHg
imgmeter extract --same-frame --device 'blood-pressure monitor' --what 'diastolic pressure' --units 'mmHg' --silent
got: 66 mmHg
